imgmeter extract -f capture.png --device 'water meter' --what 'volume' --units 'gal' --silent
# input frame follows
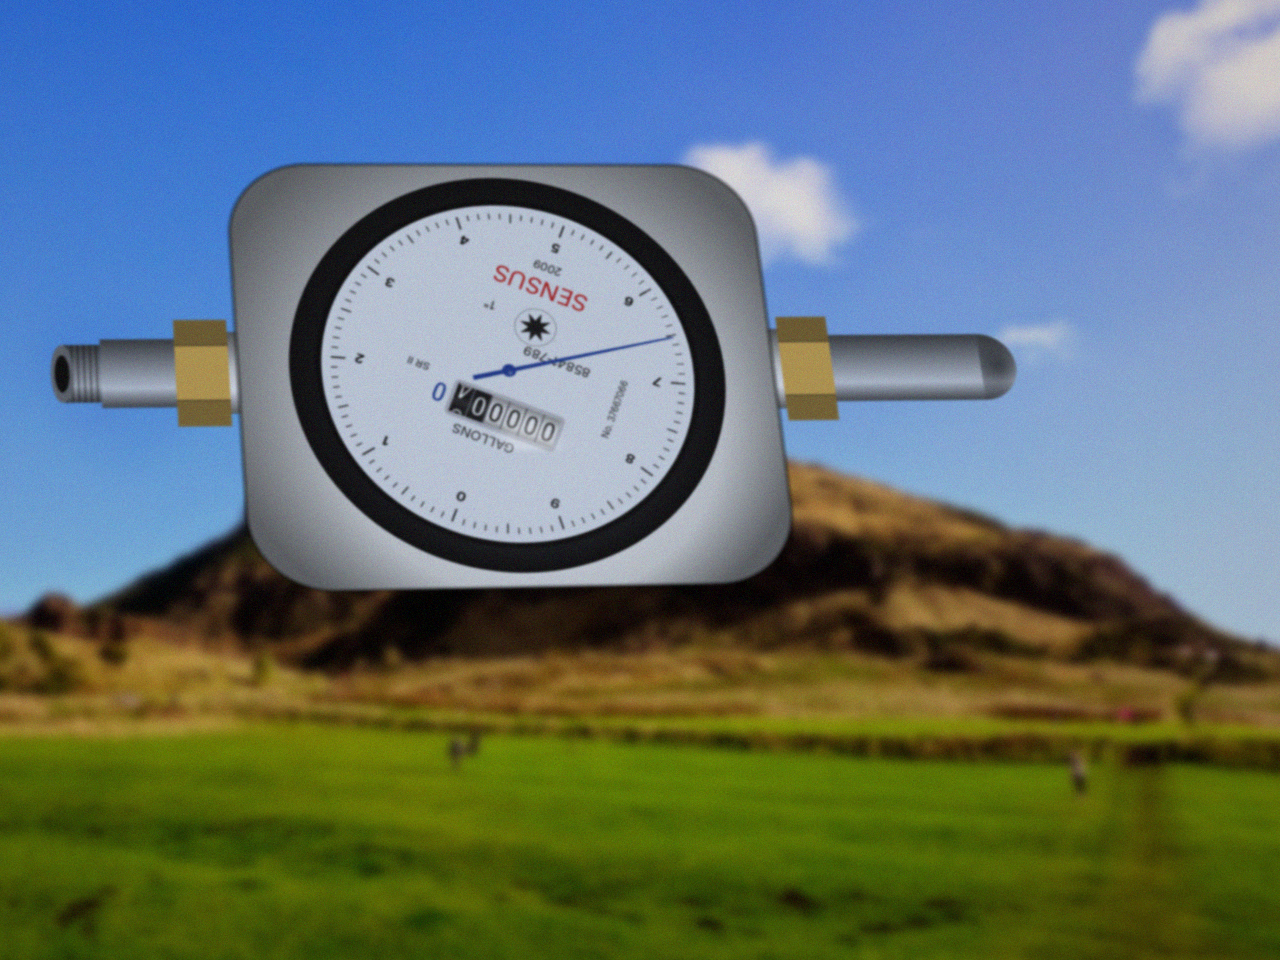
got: 36.5 gal
